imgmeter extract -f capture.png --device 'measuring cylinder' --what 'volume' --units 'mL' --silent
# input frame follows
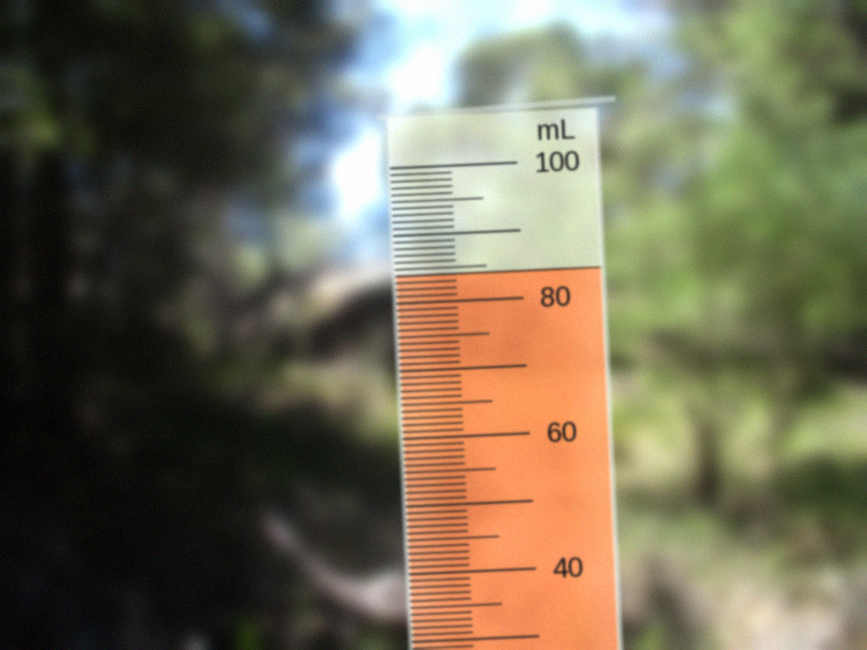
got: 84 mL
